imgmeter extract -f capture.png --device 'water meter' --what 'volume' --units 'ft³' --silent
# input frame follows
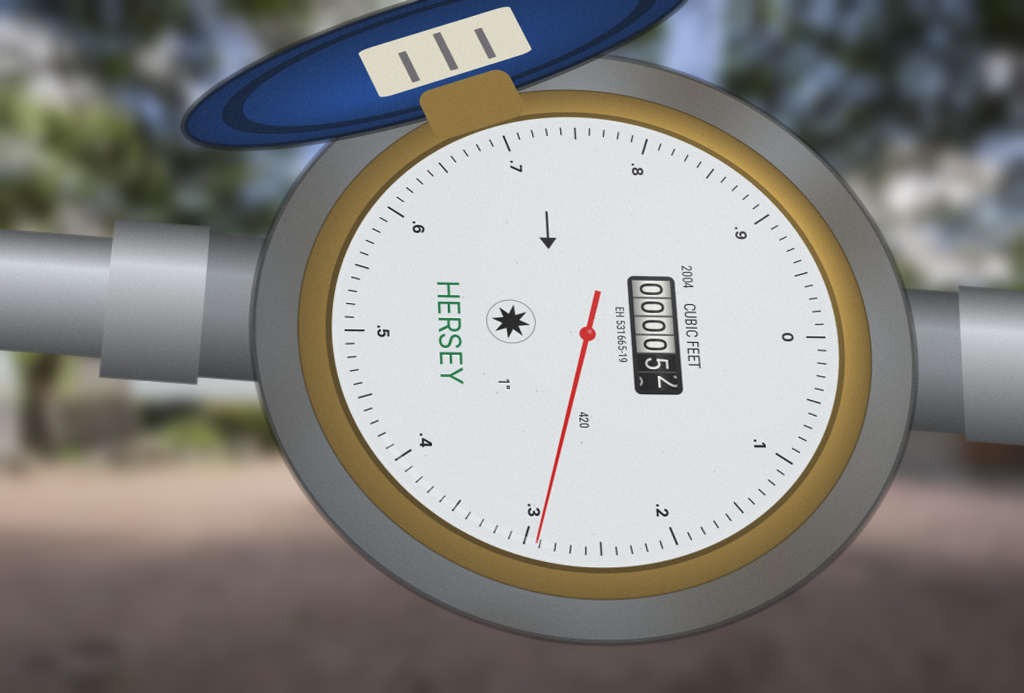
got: 52.29 ft³
